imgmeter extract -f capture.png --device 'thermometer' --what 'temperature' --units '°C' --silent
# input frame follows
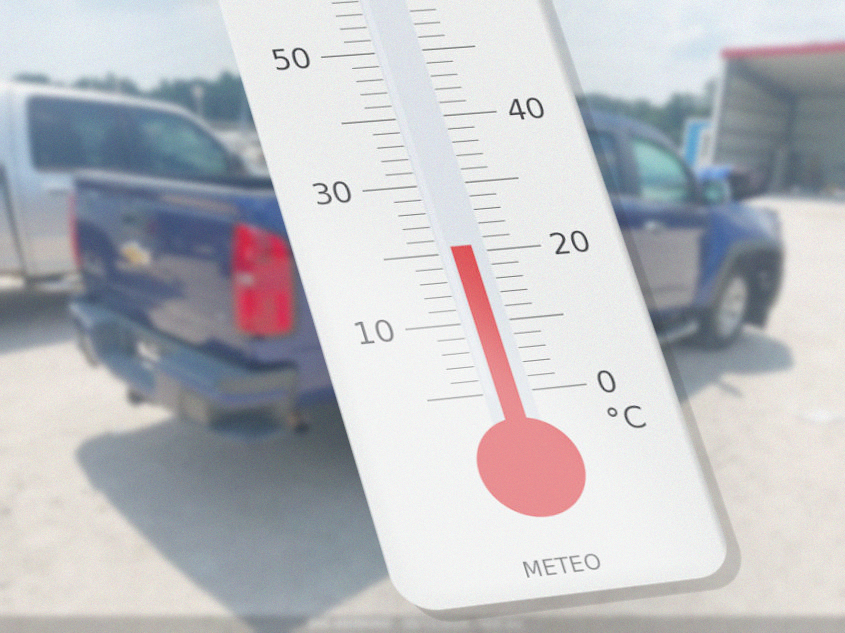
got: 21 °C
